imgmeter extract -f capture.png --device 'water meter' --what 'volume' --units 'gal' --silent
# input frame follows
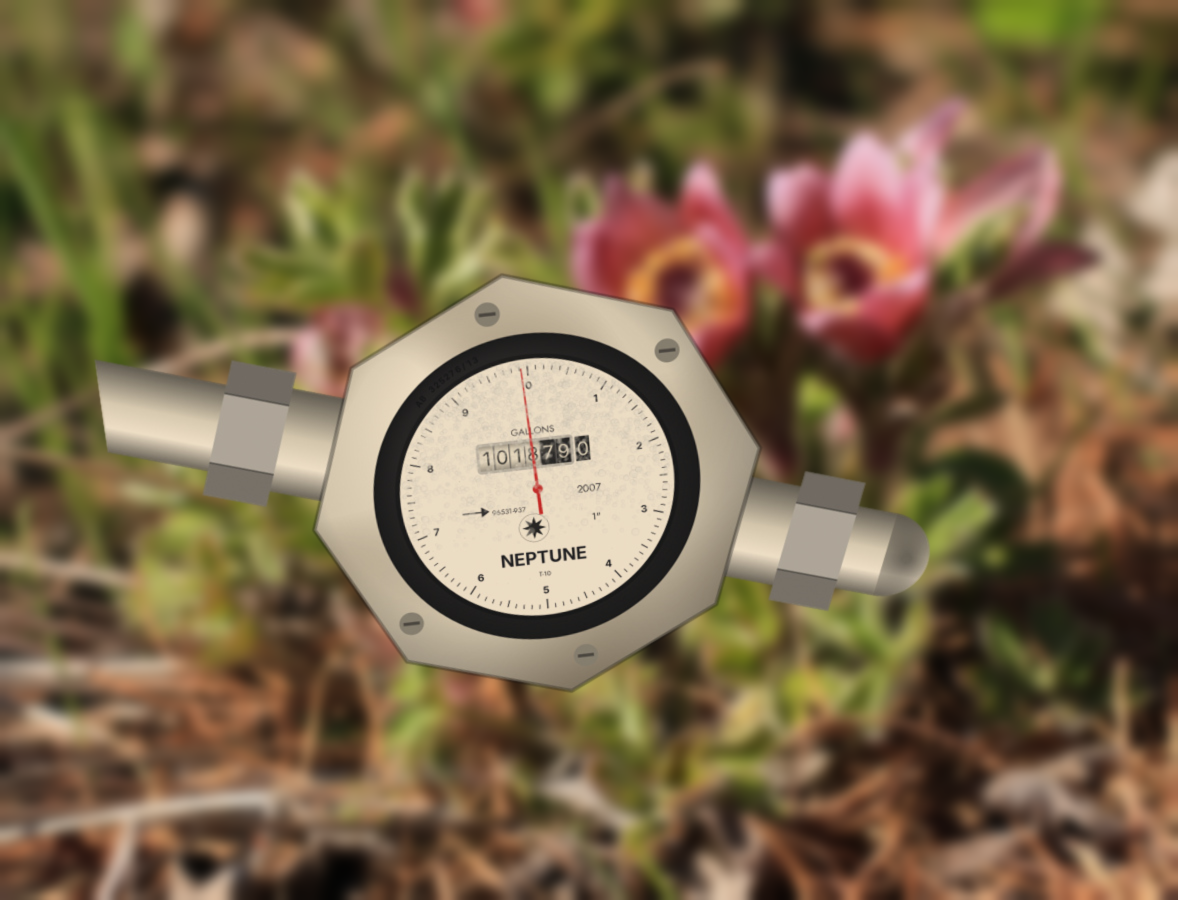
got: 1018789.9 gal
